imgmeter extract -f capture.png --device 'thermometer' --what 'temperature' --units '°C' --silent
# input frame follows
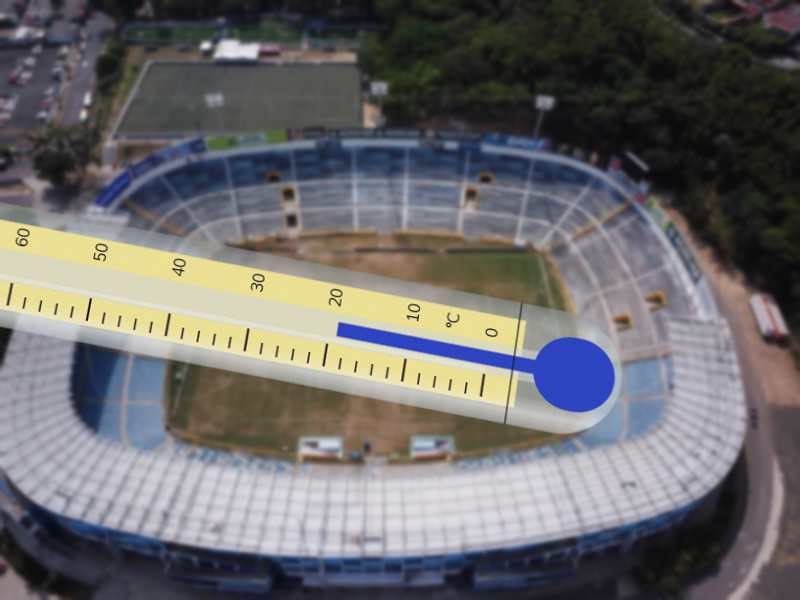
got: 19 °C
